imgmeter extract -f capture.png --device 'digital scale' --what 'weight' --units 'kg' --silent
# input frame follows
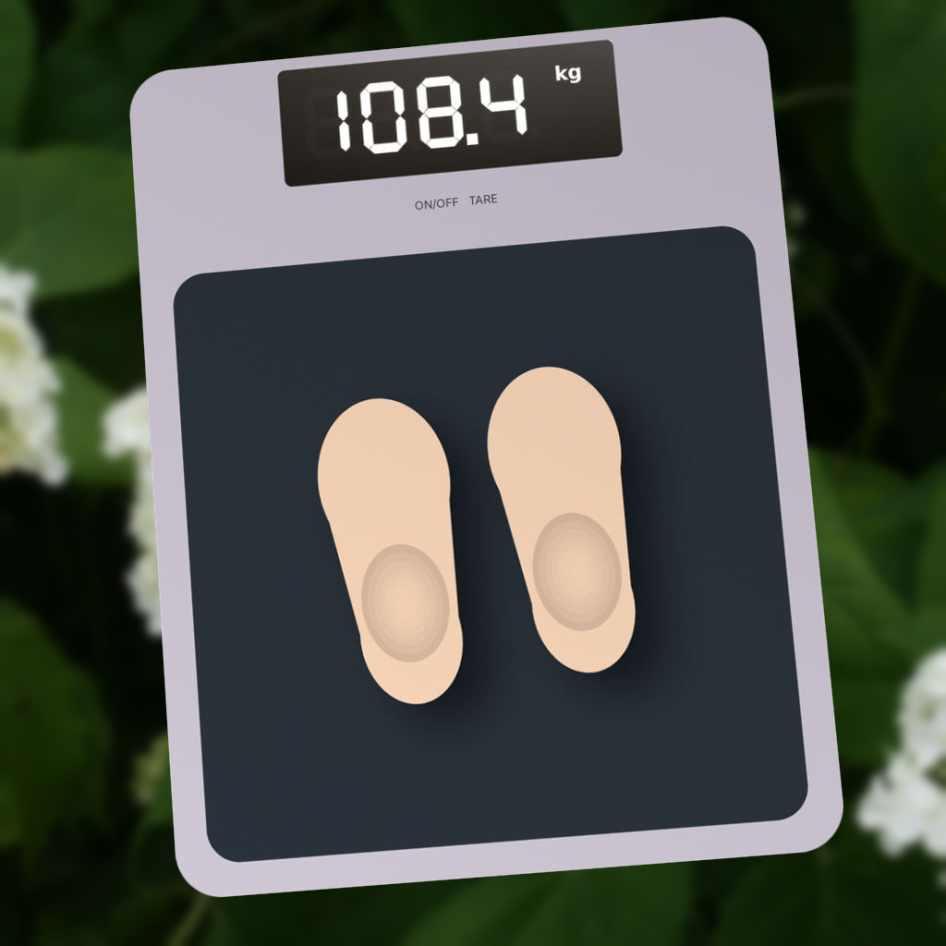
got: 108.4 kg
